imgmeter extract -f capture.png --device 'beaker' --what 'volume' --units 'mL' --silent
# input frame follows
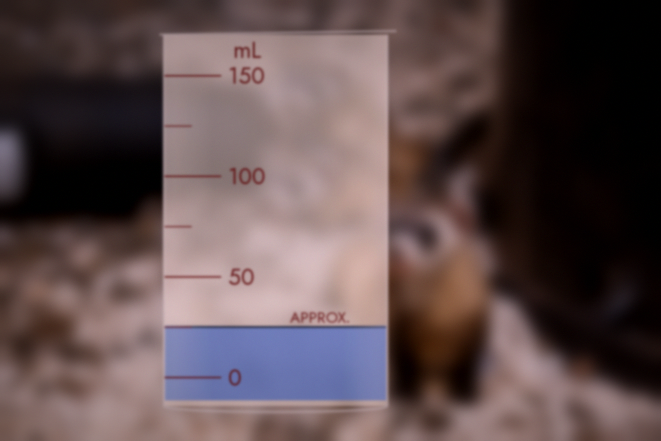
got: 25 mL
